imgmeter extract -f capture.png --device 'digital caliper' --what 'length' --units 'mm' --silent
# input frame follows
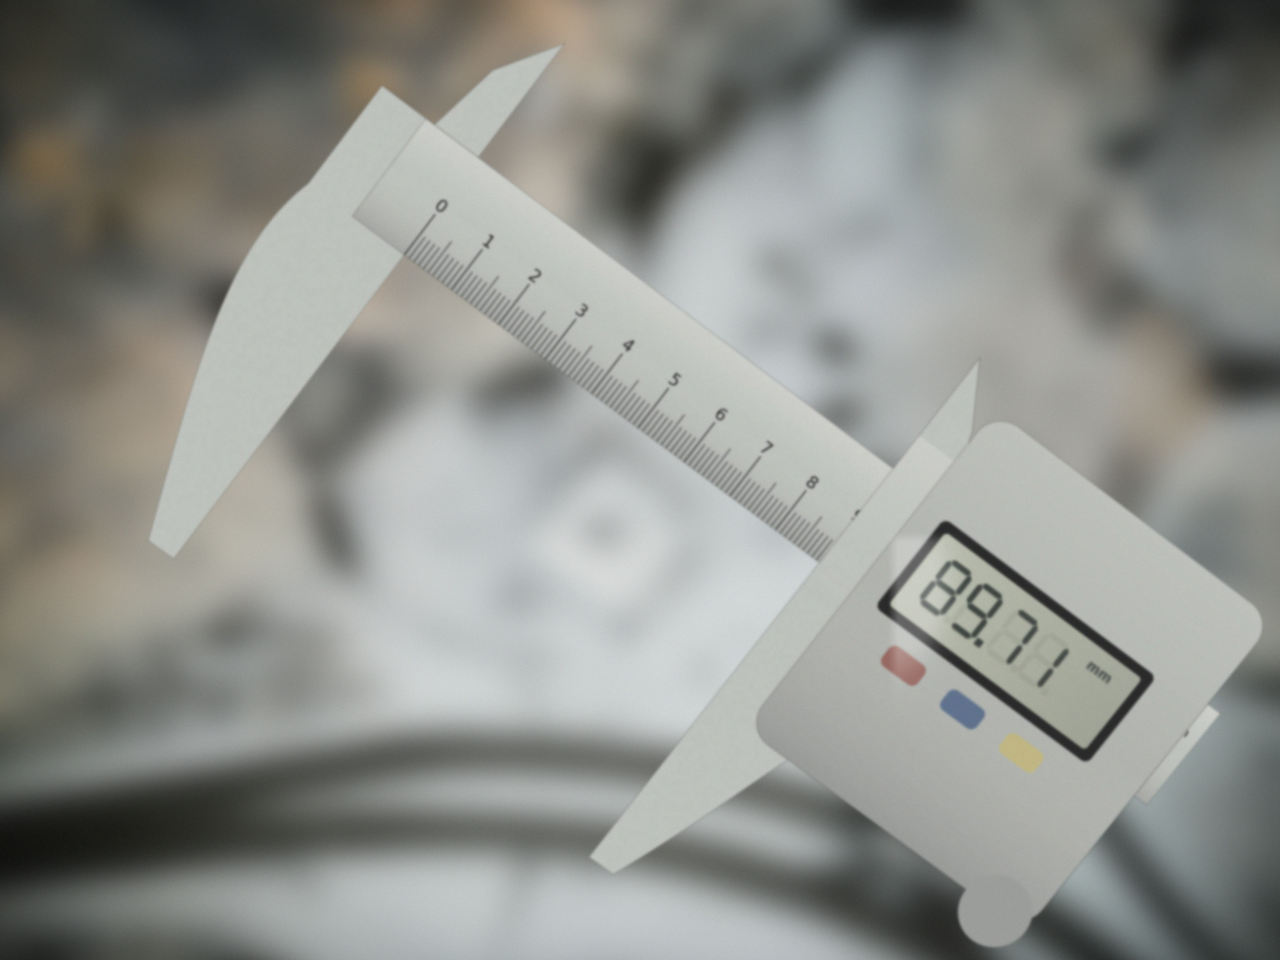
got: 89.71 mm
